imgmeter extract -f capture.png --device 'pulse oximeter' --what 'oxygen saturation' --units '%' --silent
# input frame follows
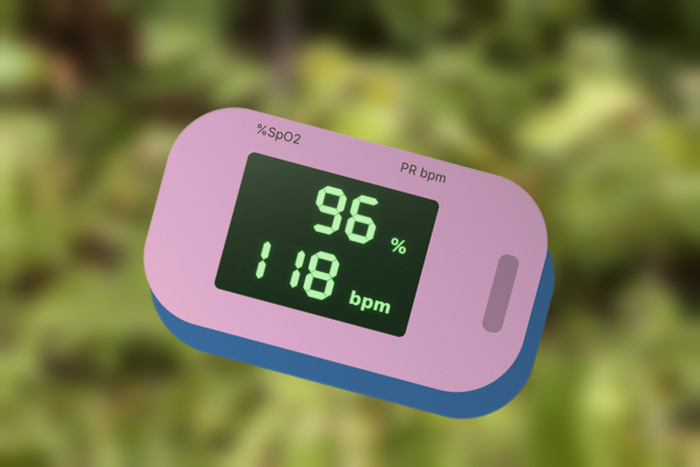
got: 96 %
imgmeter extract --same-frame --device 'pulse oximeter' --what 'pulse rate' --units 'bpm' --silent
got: 118 bpm
